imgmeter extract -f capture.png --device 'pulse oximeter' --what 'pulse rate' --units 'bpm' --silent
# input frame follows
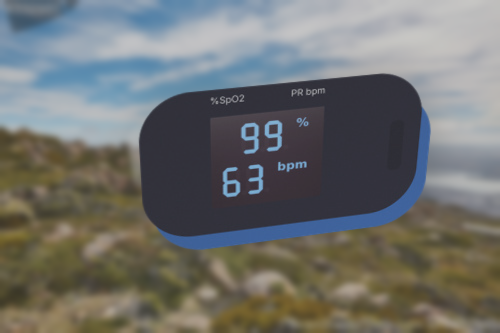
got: 63 bpm
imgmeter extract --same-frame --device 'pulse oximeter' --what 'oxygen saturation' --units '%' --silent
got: 99 %
